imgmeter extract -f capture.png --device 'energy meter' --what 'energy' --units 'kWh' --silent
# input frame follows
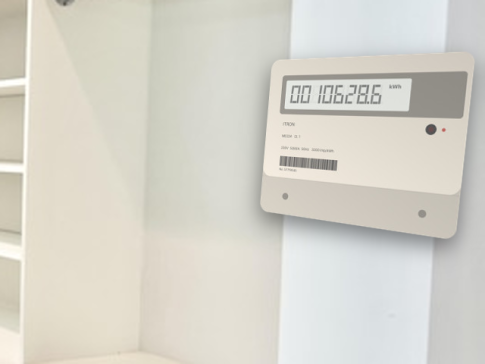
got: 10628.6 kWh
